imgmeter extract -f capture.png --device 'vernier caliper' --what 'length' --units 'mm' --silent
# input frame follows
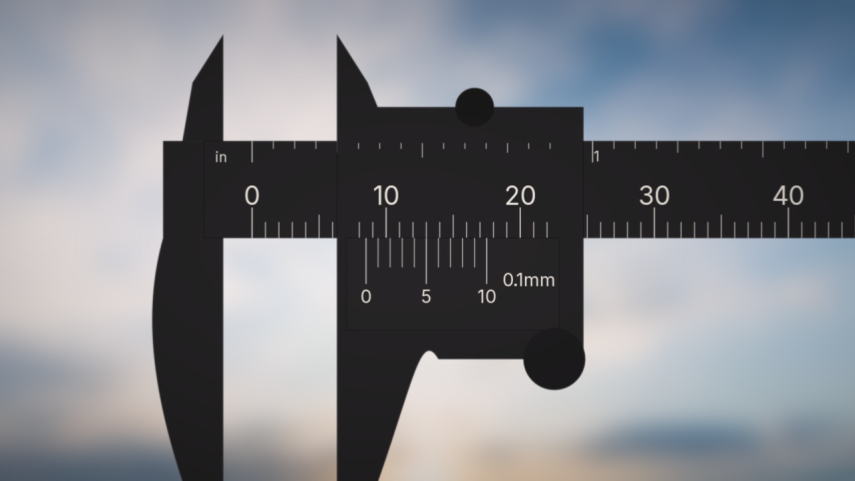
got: 8.5 mm
